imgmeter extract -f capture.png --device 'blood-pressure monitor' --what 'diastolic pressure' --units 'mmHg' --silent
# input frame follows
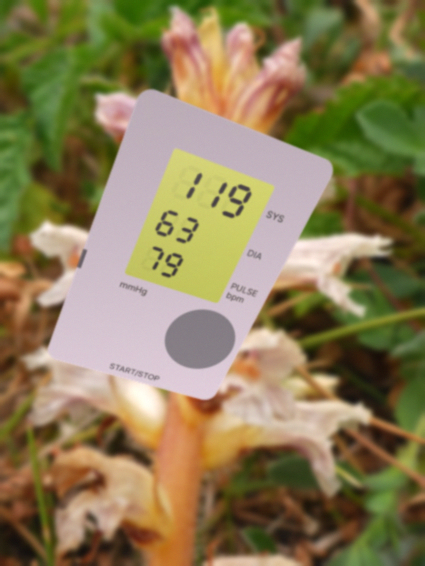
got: 63 mmHg
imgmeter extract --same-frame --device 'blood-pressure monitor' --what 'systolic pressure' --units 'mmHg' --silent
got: 119 mmHg
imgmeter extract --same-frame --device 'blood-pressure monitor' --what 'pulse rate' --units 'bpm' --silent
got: 79 bpm
